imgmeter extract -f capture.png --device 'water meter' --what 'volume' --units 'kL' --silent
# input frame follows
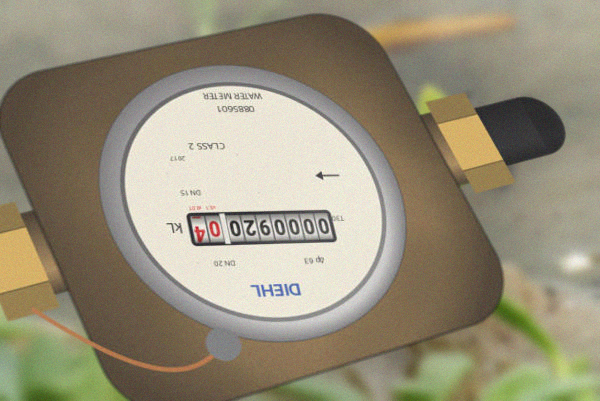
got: 920.04 kL
